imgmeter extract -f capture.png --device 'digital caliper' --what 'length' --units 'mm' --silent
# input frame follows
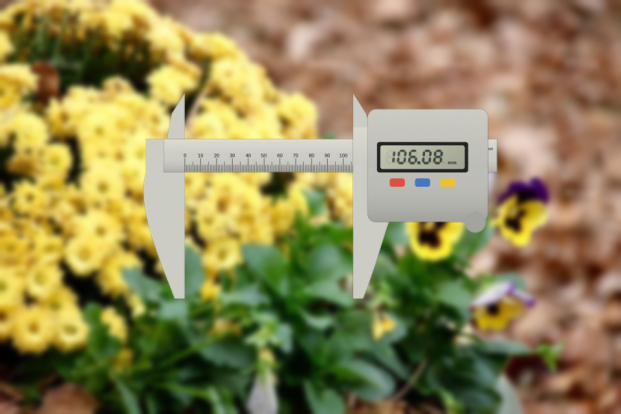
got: 106.08 mm
